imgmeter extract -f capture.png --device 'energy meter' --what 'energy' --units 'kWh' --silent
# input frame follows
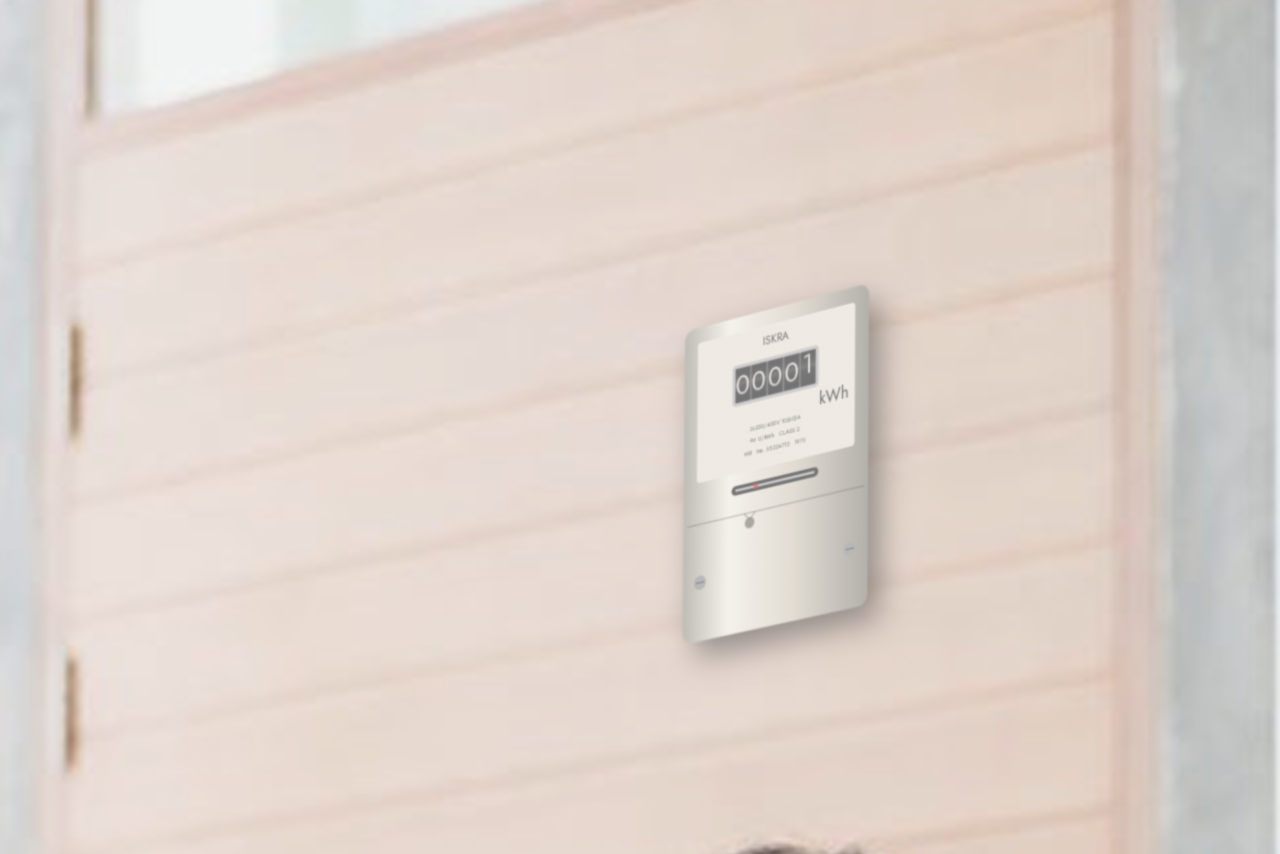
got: 1 kWh
